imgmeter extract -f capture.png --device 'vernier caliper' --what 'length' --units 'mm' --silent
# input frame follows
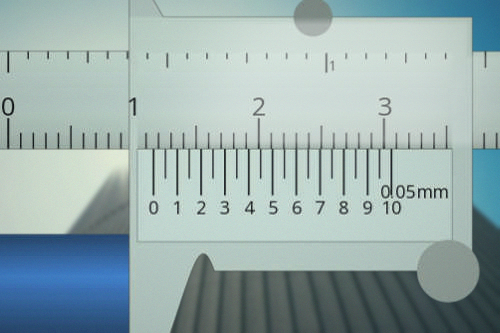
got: 11.6 mm
